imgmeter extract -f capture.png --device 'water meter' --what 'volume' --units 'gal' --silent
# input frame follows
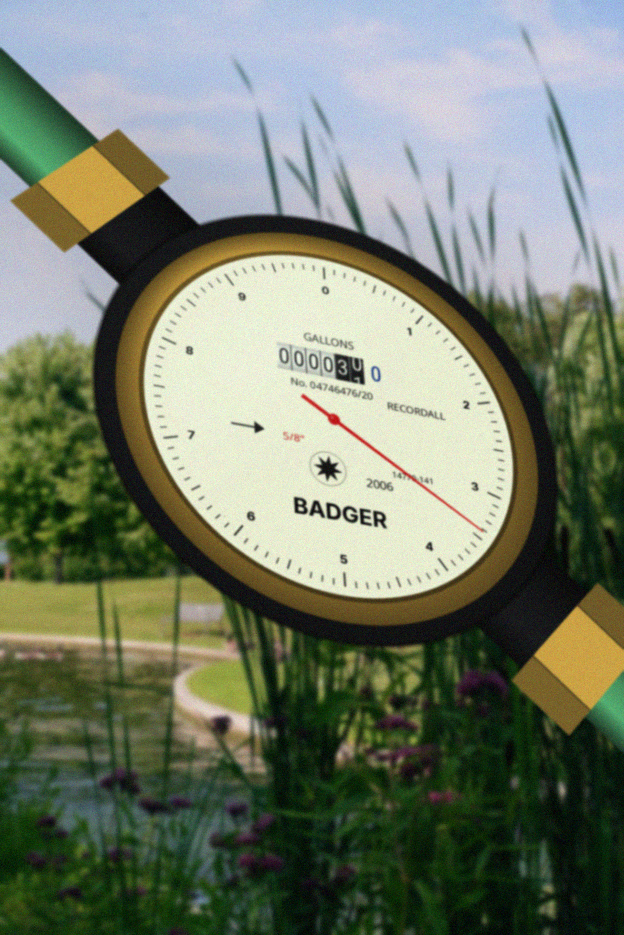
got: 303.4 gal
